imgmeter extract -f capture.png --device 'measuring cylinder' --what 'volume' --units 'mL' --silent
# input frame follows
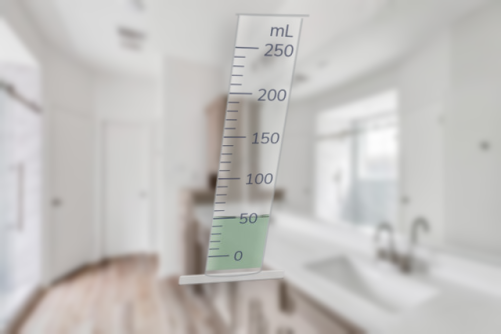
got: 50 mL
